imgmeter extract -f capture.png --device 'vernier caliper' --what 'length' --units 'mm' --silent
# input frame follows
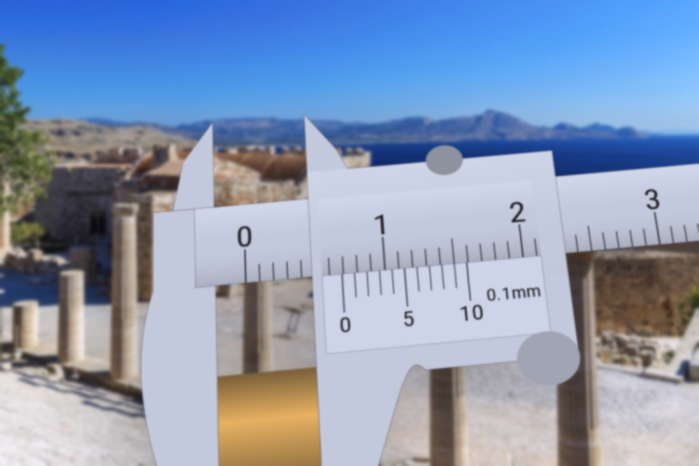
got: 6.9 mm
